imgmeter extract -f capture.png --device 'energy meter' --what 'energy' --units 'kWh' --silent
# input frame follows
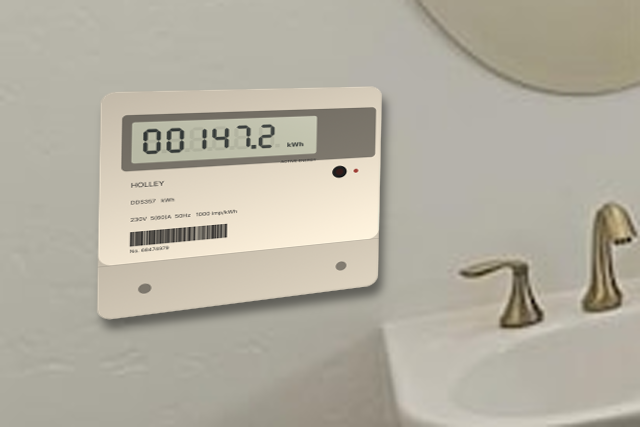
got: 147.2 kWh
